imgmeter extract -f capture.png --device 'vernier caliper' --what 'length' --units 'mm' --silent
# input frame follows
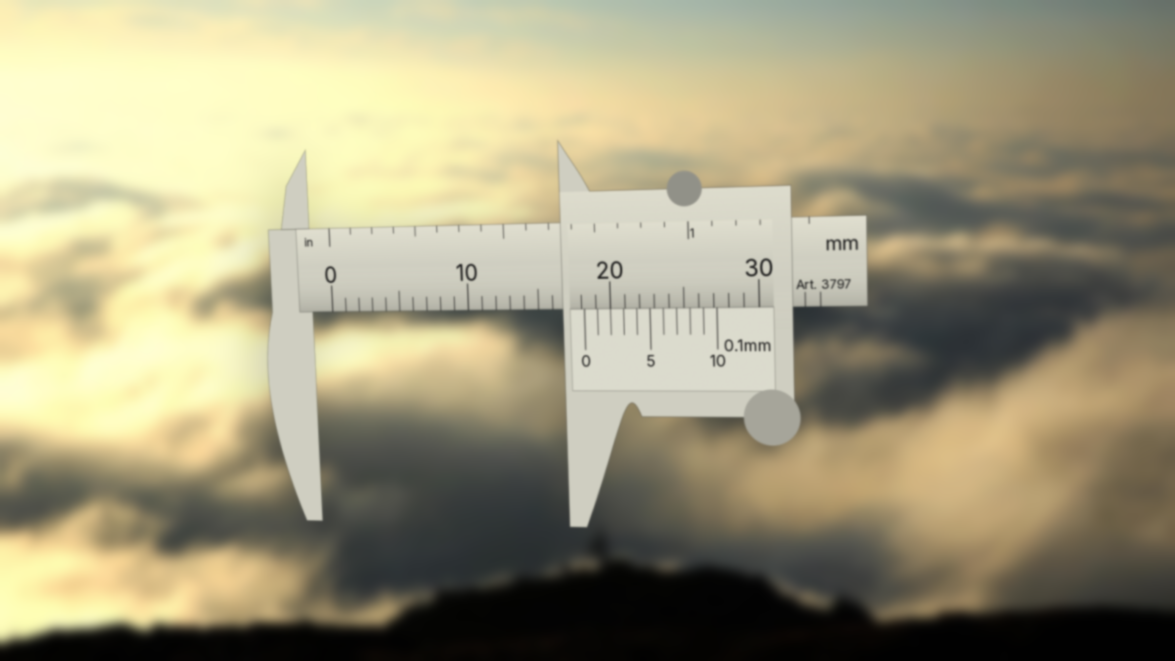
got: 18.2 mm
